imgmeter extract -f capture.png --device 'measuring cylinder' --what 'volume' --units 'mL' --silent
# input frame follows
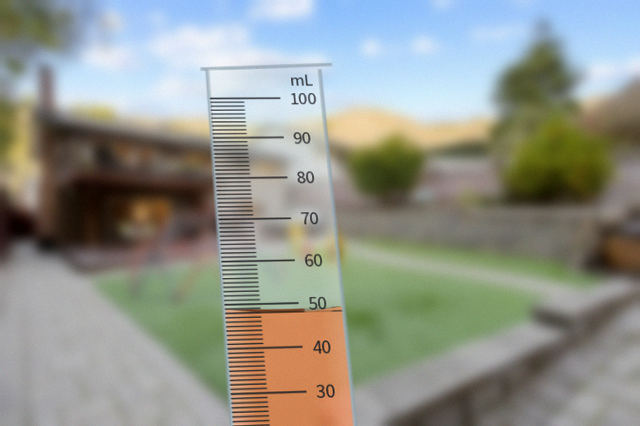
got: 48 mL
